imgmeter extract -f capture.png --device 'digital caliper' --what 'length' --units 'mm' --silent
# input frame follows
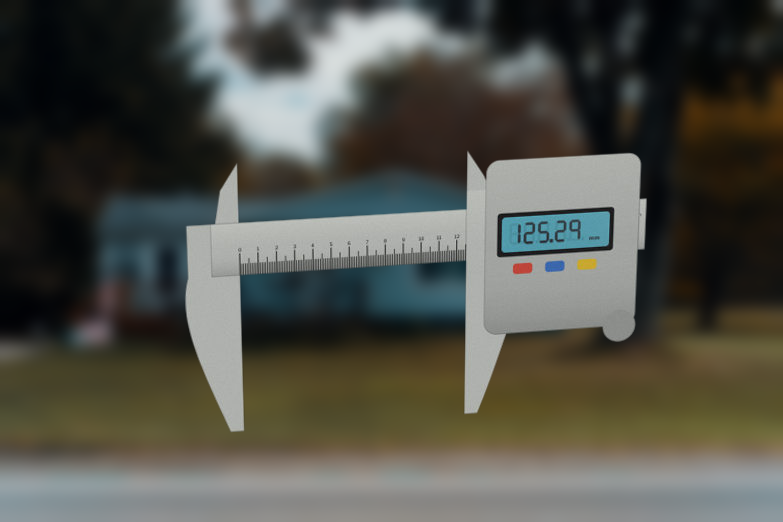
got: 125.29 mm
